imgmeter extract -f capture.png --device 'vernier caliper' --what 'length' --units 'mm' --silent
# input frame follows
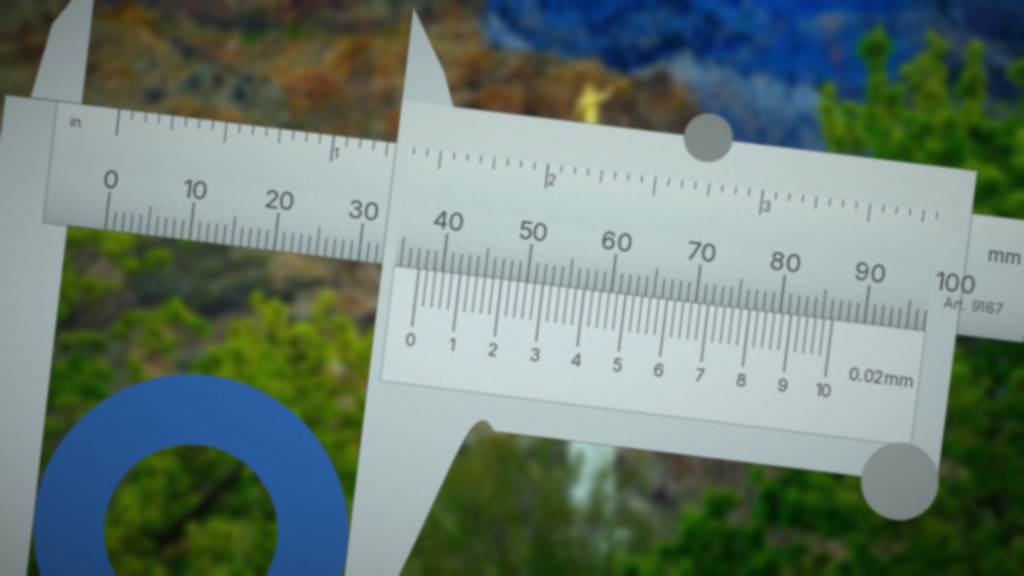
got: 37.2 mm
